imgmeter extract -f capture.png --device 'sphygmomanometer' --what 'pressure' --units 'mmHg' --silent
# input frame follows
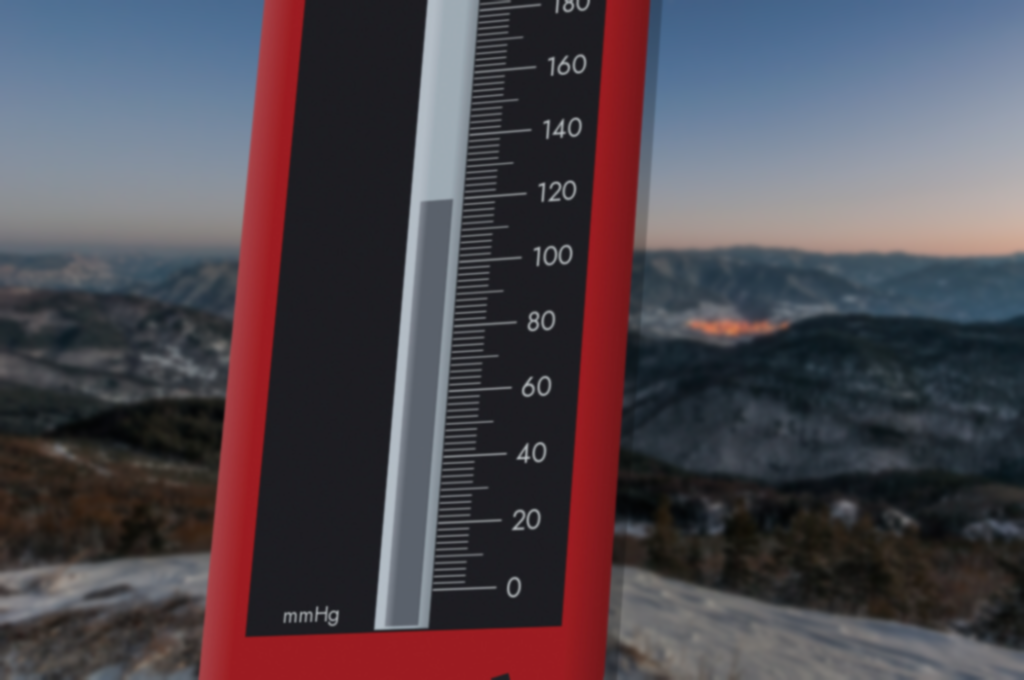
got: 120 mmHg
